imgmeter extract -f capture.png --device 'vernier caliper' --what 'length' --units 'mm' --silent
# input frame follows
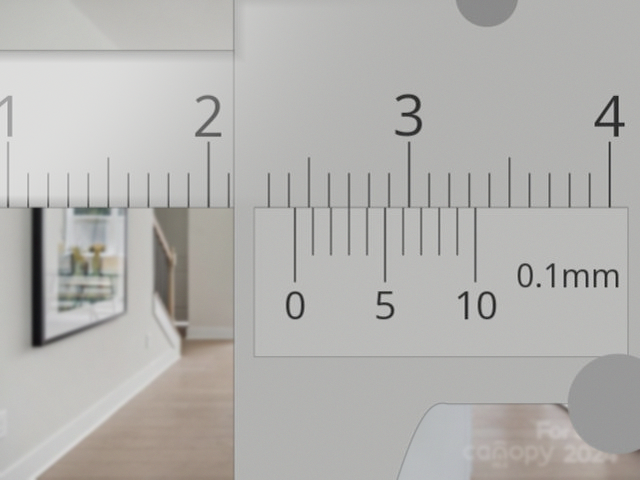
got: 24.3 mm
